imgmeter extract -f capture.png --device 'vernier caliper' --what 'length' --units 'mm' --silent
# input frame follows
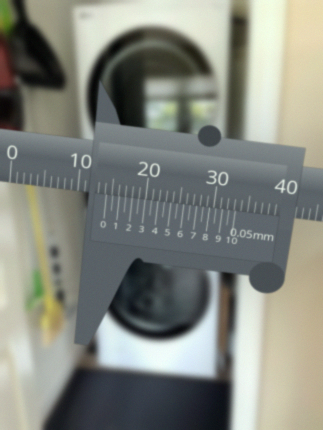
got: 14.2 mm
